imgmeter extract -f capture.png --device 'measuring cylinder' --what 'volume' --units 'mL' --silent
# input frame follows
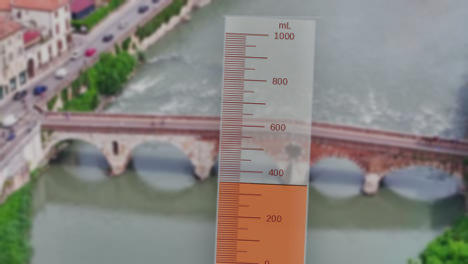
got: 350 mL
